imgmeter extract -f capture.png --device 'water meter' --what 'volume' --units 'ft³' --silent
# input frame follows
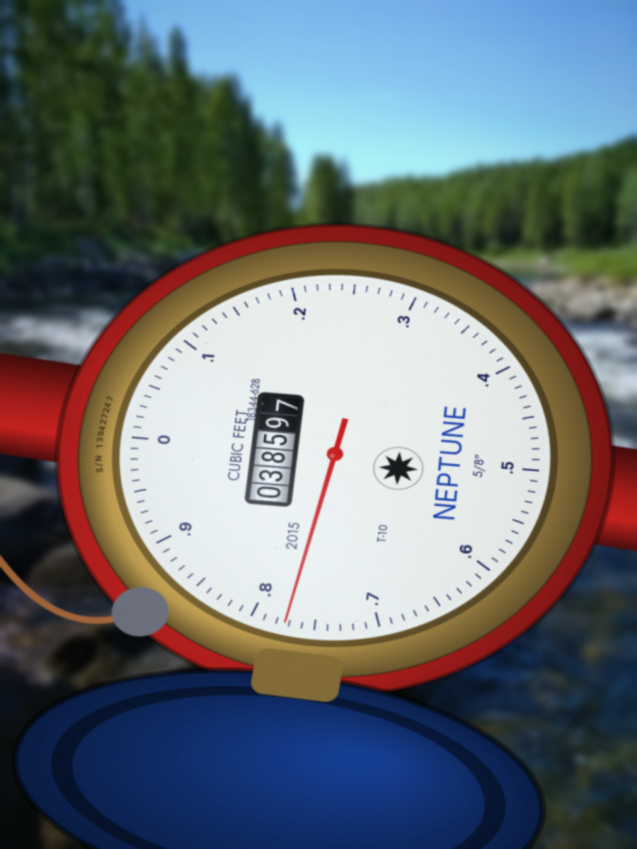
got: 38596.77 ft³
